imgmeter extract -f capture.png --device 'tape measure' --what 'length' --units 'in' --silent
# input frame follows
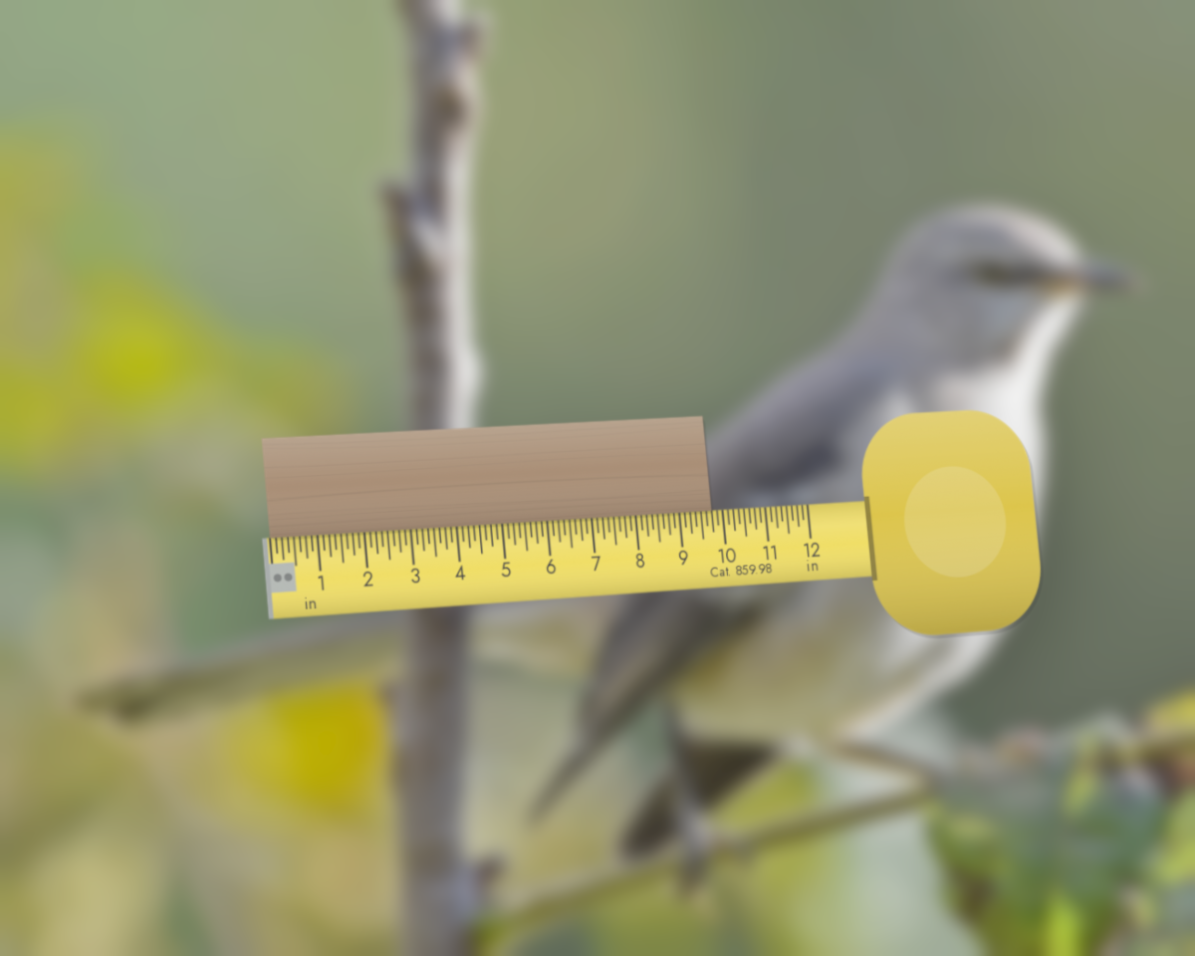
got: 9.75 in
